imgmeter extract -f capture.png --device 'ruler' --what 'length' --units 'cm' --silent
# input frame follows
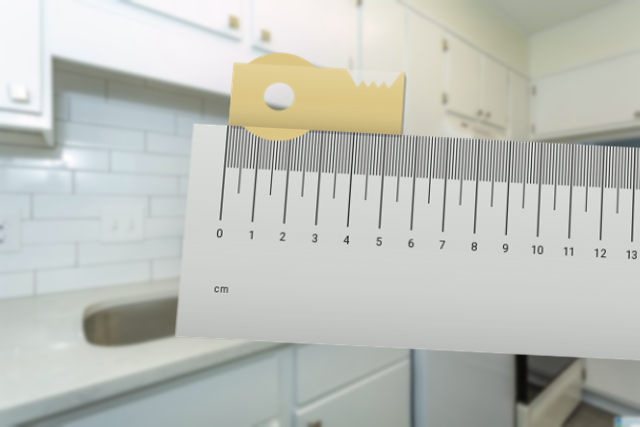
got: 5.5 cm
